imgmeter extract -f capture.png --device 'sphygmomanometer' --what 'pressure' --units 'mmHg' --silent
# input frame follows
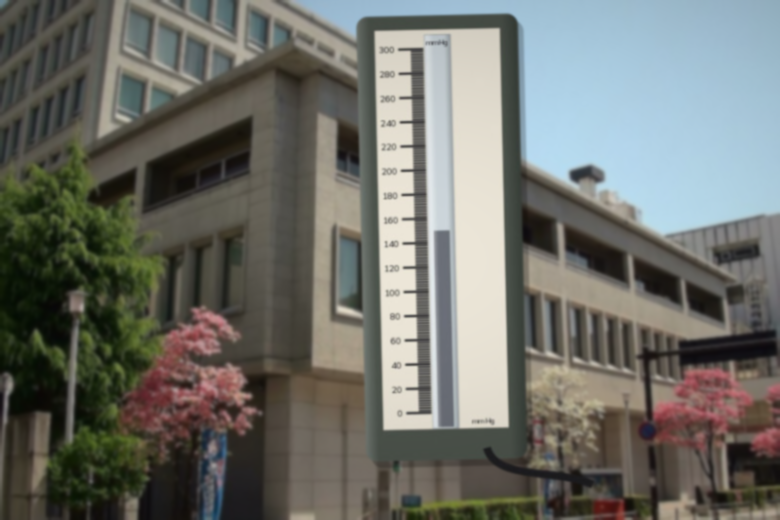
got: 150 mmHg
